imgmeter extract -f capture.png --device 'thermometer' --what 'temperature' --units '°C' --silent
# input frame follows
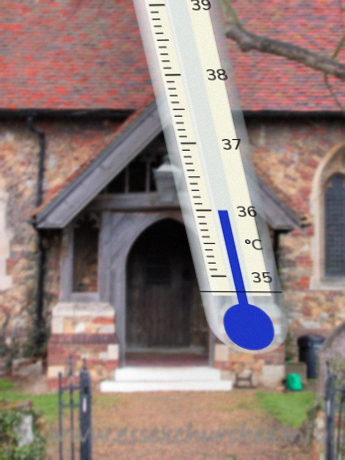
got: 36 °C
